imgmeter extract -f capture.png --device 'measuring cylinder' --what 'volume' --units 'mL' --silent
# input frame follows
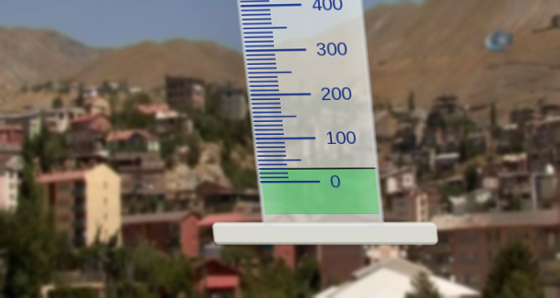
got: 30 mL
